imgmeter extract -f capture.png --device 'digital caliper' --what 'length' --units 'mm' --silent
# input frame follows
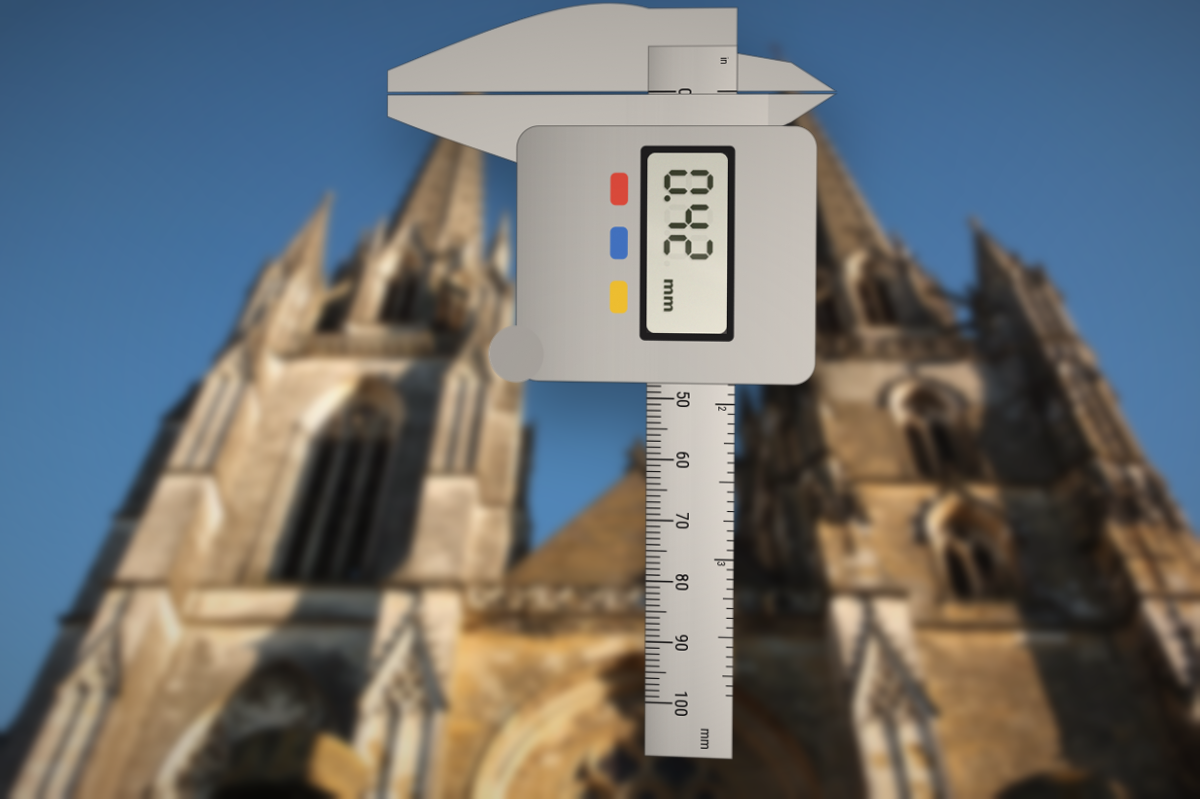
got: 0.42 mm
